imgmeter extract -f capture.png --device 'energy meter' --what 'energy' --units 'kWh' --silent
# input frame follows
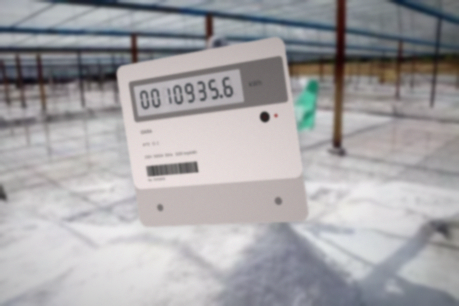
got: 10935.6 kWh
